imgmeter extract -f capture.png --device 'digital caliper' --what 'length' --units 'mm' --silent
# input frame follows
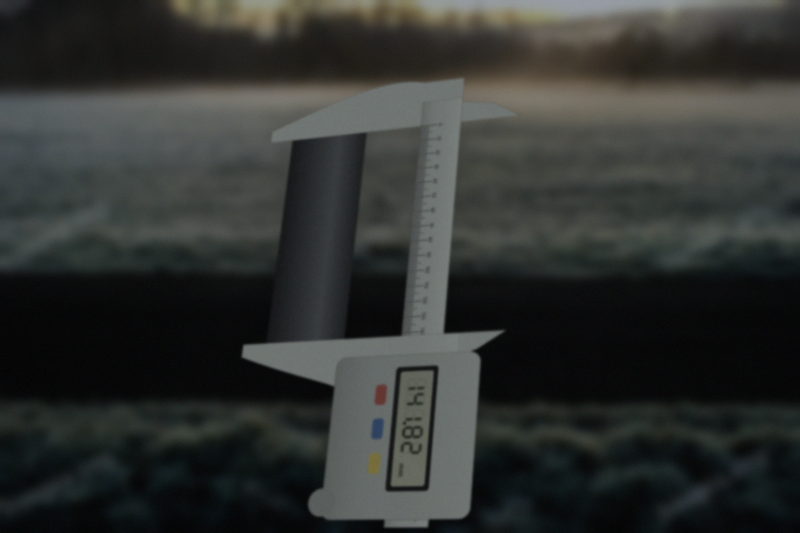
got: 141.82 mm
